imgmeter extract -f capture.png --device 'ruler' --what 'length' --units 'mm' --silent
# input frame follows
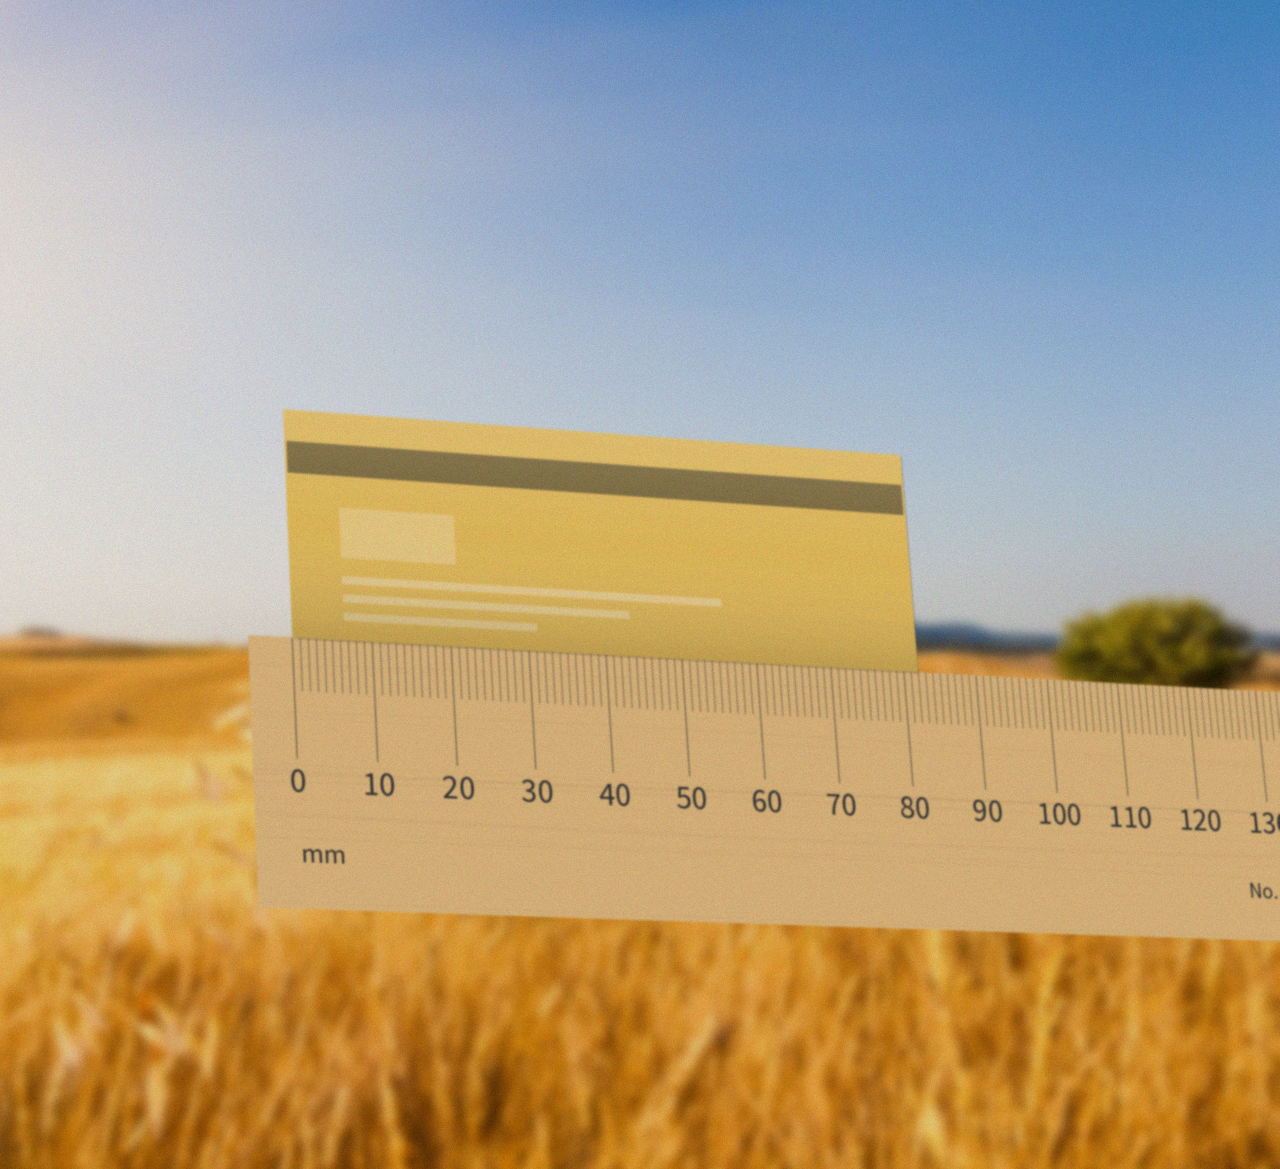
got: 82 mm
